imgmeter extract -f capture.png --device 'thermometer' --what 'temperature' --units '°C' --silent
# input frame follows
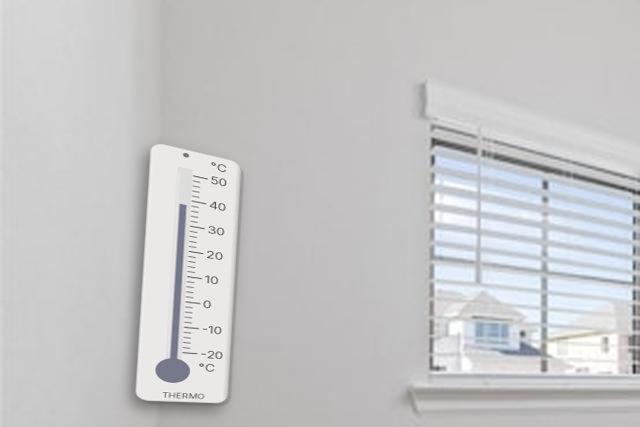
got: 38 °C
